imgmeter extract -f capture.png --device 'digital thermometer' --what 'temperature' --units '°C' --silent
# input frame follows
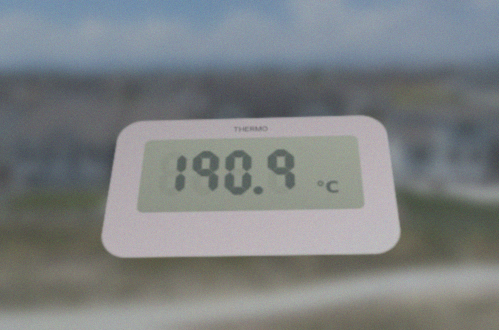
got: 190.9 °C
